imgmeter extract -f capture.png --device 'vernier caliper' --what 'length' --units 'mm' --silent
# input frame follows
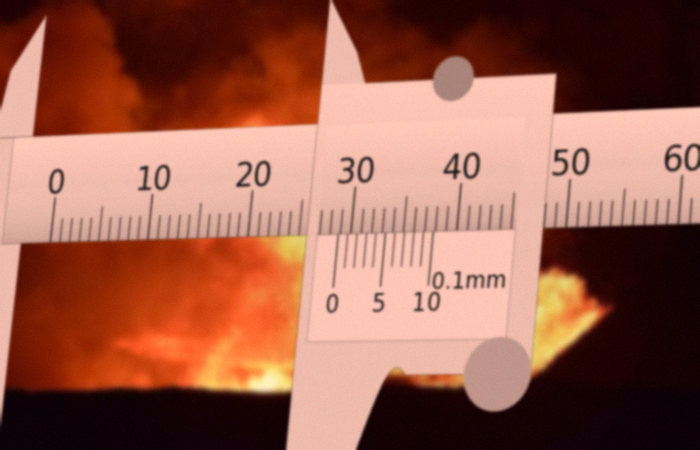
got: 28.8 mm
